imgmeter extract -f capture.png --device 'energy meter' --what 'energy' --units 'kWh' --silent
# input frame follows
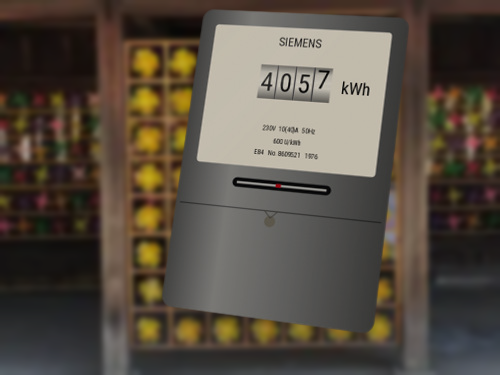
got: 4057 kWh
